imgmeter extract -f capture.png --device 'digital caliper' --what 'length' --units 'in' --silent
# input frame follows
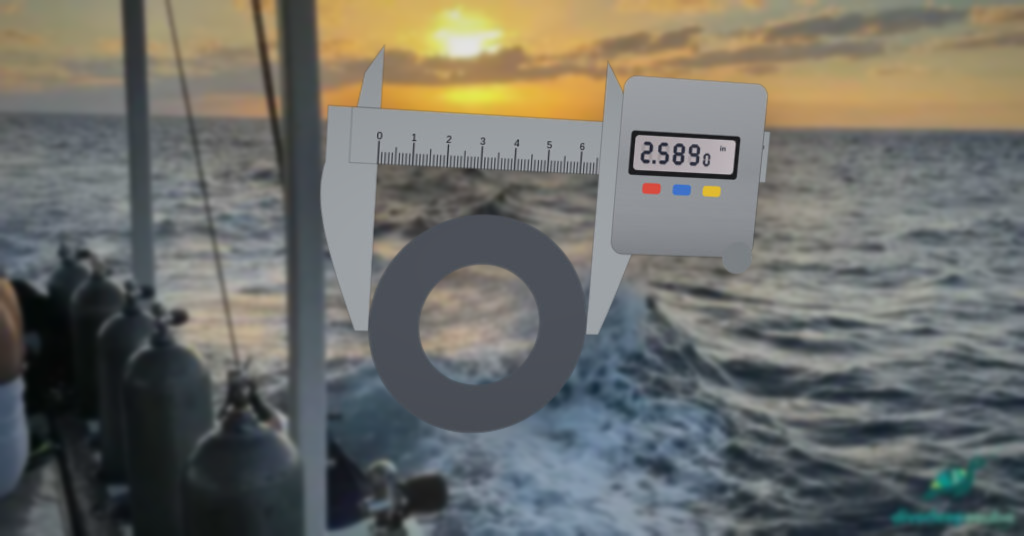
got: 2.5890 in
